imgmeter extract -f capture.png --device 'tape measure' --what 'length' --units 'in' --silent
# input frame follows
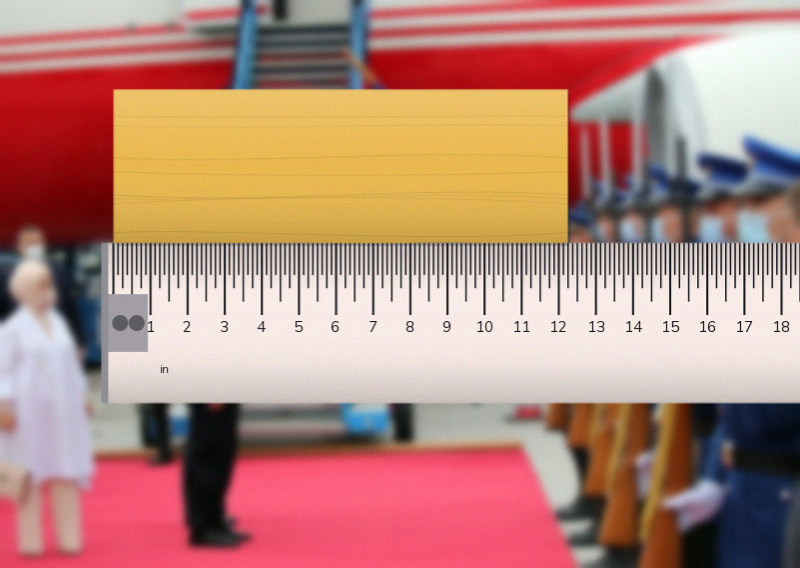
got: 12.25 in
